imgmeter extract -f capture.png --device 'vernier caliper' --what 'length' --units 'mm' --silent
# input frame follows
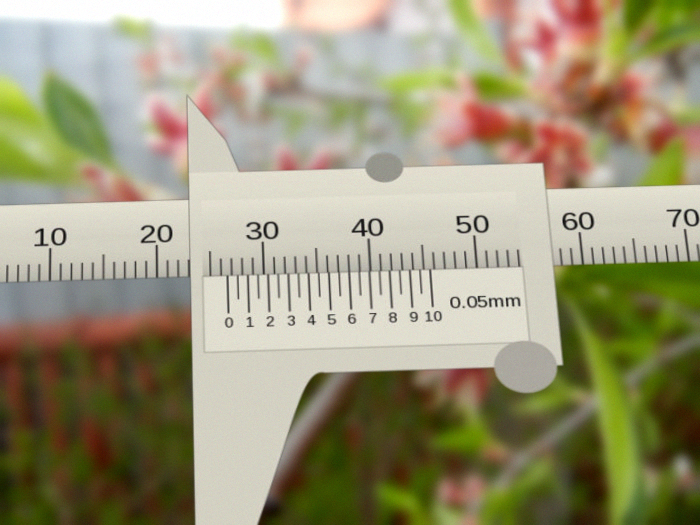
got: 26.6 mm
